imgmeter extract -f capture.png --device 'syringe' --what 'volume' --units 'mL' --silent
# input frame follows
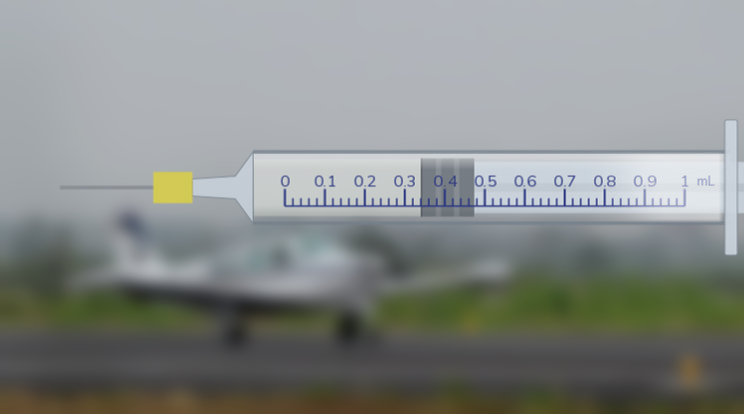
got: 0.34 mL
